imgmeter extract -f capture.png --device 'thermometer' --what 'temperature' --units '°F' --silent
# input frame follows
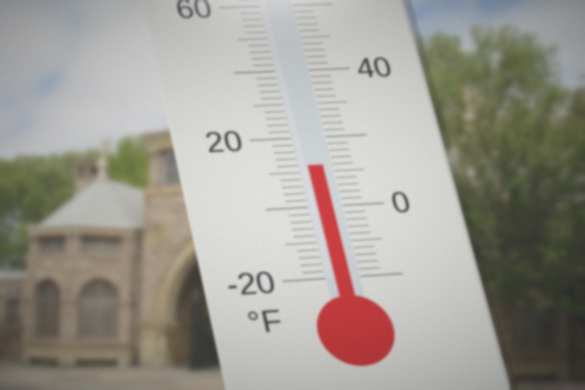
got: 12 °F
